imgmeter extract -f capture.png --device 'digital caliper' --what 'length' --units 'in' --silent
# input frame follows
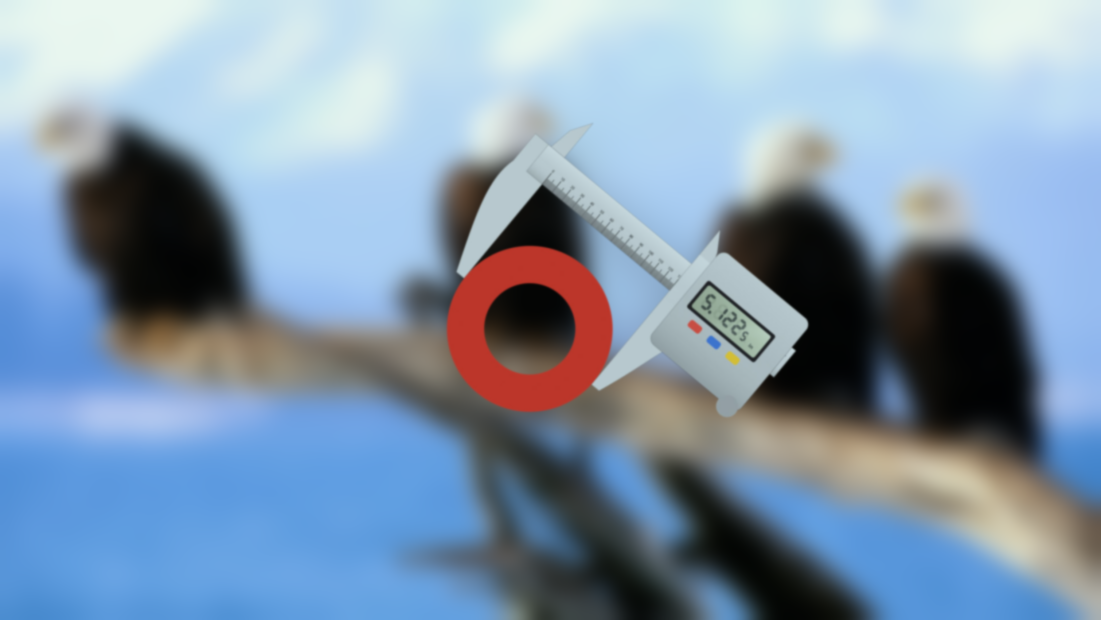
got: 5.1225 in
